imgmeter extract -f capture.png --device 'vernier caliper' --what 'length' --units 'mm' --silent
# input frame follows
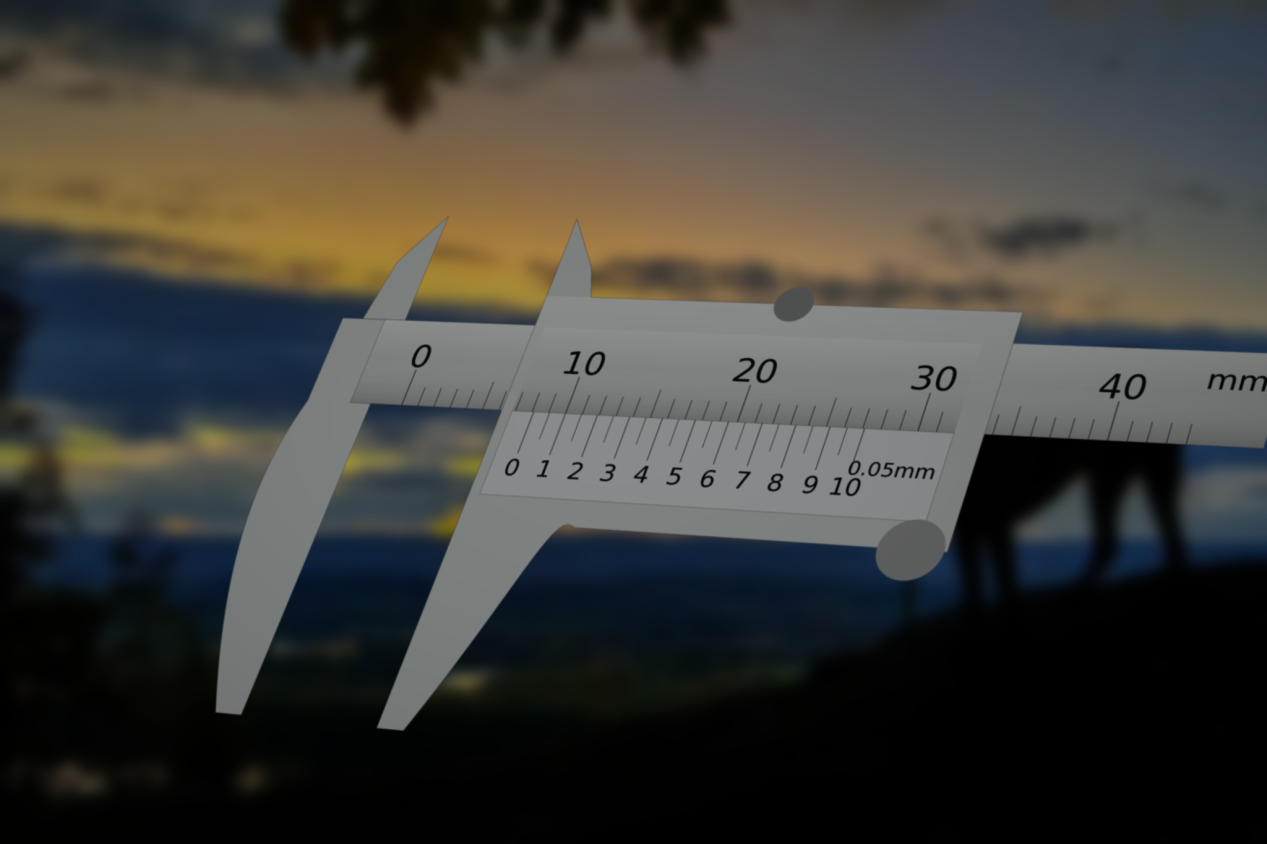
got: 8.1 mm
